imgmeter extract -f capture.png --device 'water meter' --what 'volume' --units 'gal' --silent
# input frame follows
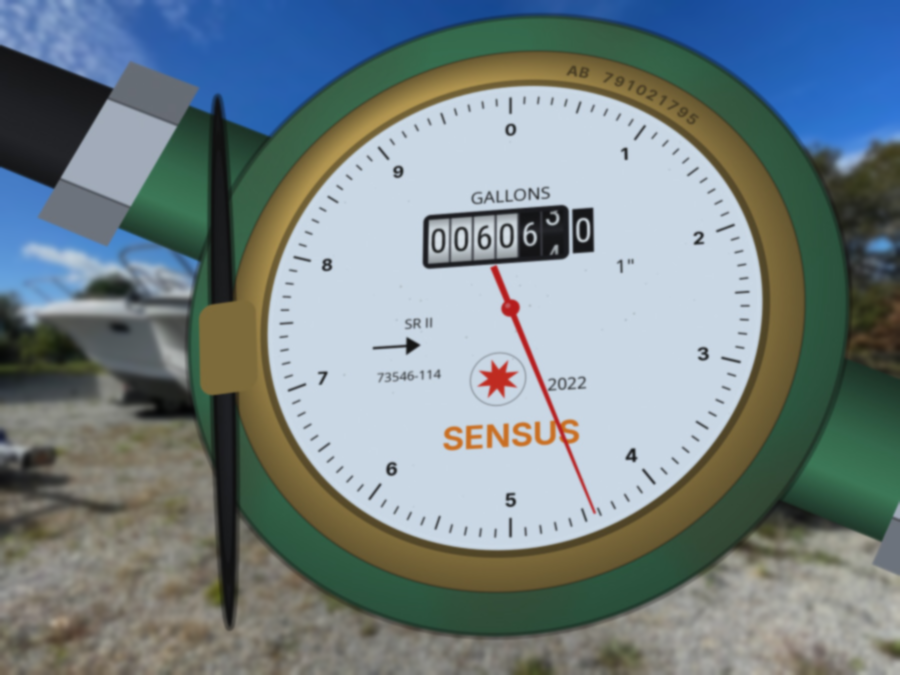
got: 60634.4 gal
